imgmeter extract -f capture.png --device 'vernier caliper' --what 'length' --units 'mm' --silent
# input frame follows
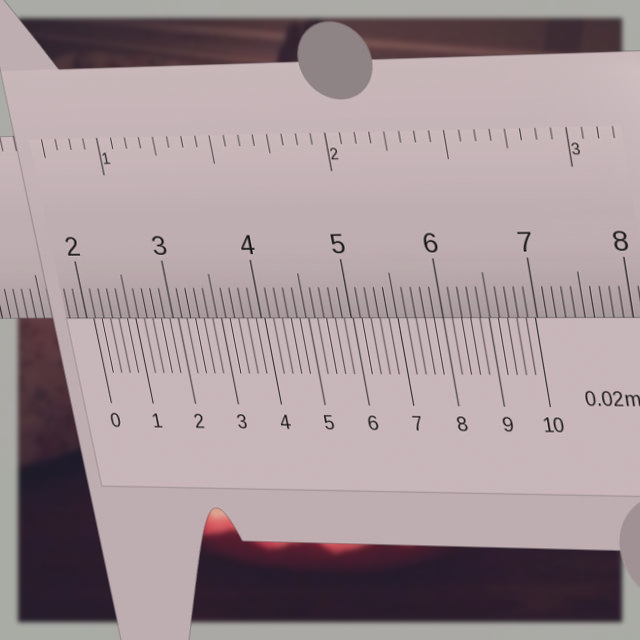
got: 20.8 mm
